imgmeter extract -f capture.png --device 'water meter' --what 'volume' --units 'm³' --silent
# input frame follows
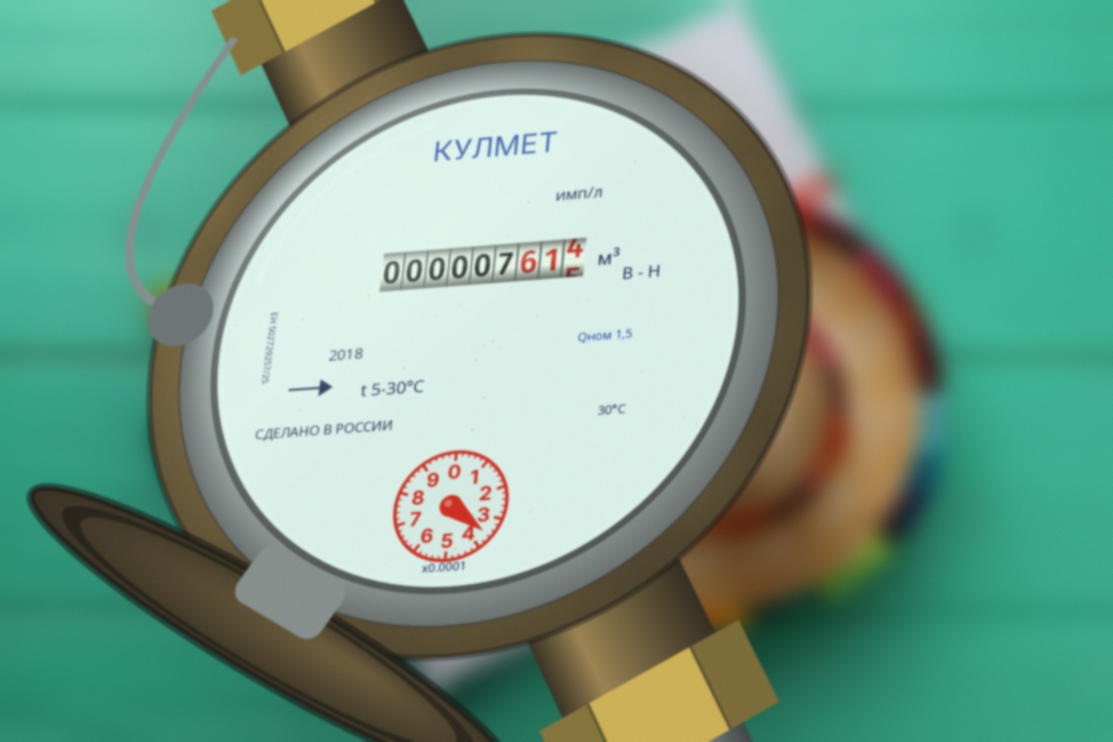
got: 7.6143 m³
